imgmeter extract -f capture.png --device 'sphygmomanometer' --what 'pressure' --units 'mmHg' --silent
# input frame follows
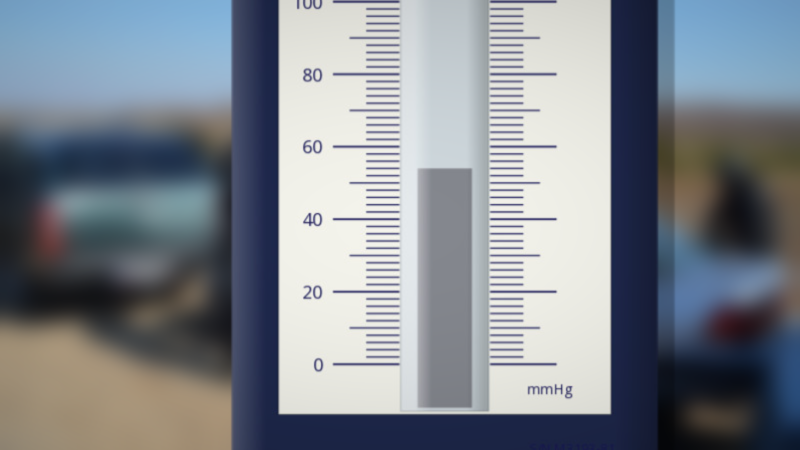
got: 54 mmHg
